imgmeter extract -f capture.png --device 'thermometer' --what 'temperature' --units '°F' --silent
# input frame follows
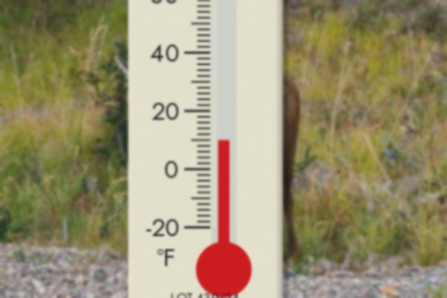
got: 10 °F
